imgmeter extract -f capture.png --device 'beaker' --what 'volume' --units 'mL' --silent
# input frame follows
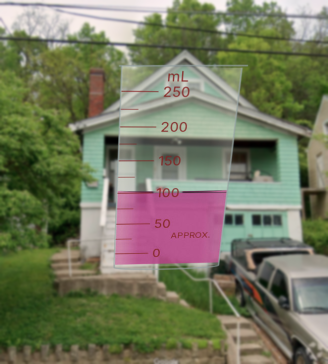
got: 100 mL
